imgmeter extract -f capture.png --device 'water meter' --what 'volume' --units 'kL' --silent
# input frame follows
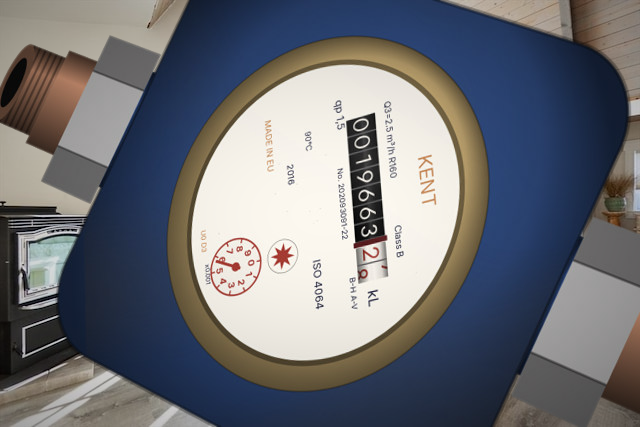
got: 19663.275 kL
